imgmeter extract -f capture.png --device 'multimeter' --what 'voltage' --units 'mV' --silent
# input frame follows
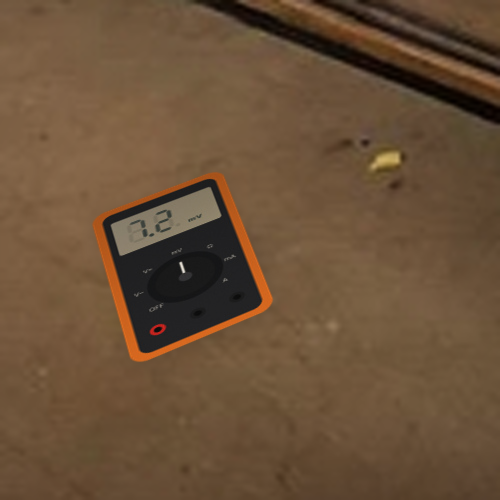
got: 7.2 mV
